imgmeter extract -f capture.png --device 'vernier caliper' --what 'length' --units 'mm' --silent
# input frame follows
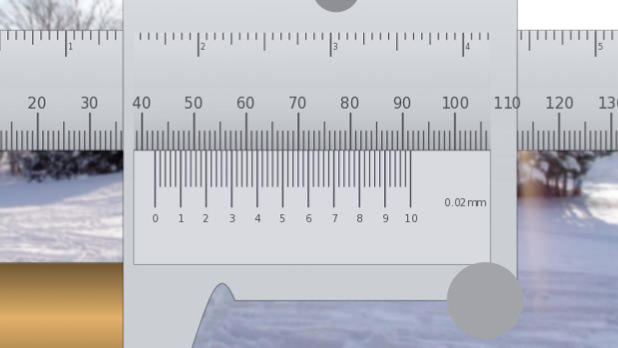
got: 42.5 mm
